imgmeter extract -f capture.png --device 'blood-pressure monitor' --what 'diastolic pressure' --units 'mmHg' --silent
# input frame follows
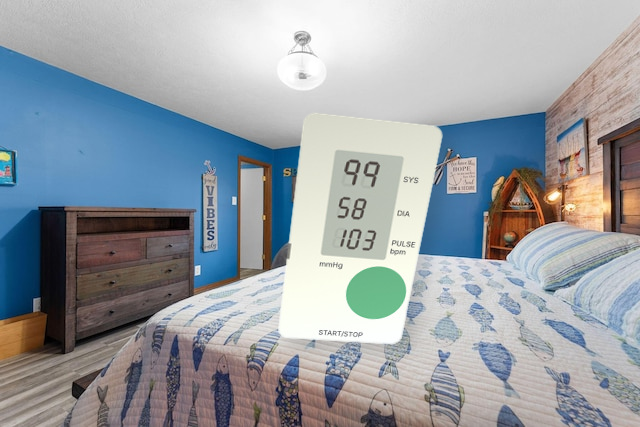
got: 58 mmHg
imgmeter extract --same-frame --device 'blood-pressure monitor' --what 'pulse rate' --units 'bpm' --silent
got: 103 bpm
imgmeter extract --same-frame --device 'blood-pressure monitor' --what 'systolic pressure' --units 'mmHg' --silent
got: 99 mmHg
